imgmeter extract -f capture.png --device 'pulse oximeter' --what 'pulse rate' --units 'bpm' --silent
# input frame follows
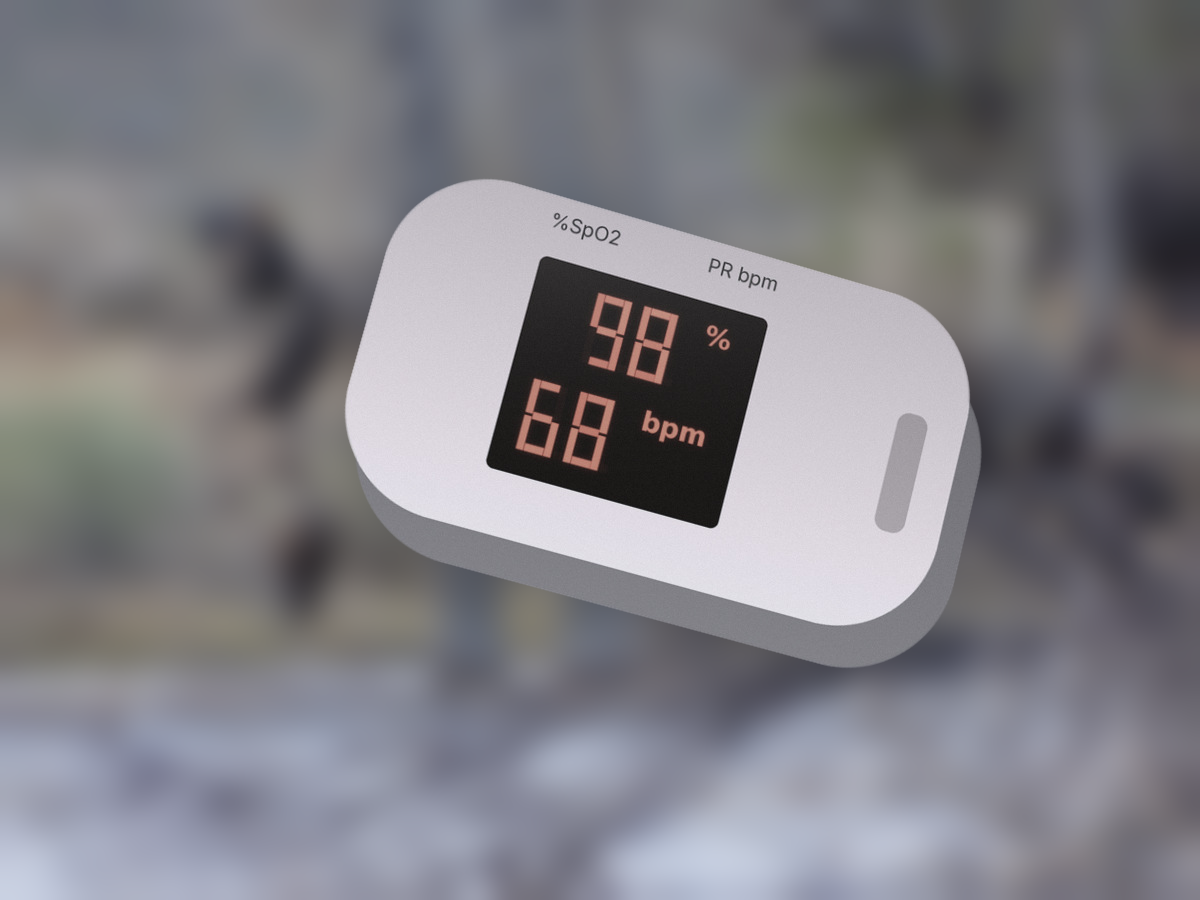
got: 68 bpm
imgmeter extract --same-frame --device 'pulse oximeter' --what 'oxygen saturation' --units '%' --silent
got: 98 %
